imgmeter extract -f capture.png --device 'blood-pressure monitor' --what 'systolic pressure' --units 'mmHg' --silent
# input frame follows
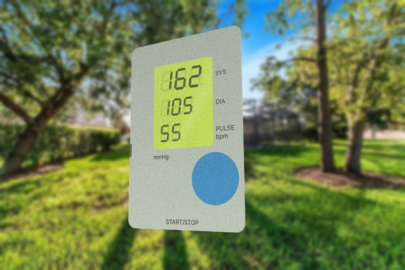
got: 162 mmHg
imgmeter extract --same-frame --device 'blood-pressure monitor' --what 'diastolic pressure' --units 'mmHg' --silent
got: 105 mmHg
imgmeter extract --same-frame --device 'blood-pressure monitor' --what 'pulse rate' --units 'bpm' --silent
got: 55 bpm
